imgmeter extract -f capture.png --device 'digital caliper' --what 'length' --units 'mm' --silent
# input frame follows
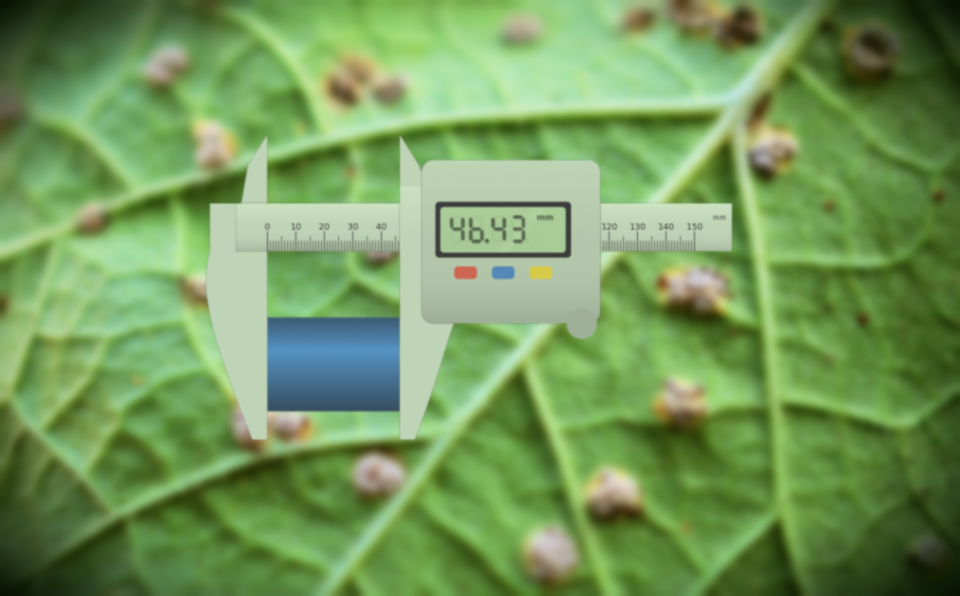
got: 46.43 mm
